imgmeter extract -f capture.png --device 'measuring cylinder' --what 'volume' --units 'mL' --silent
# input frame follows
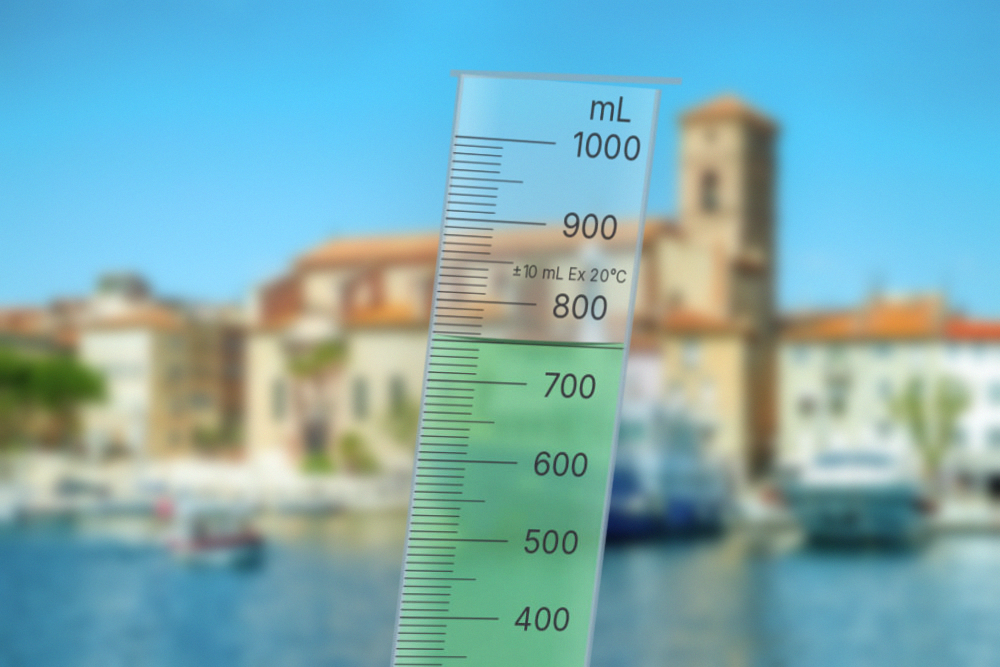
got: 750 mL
